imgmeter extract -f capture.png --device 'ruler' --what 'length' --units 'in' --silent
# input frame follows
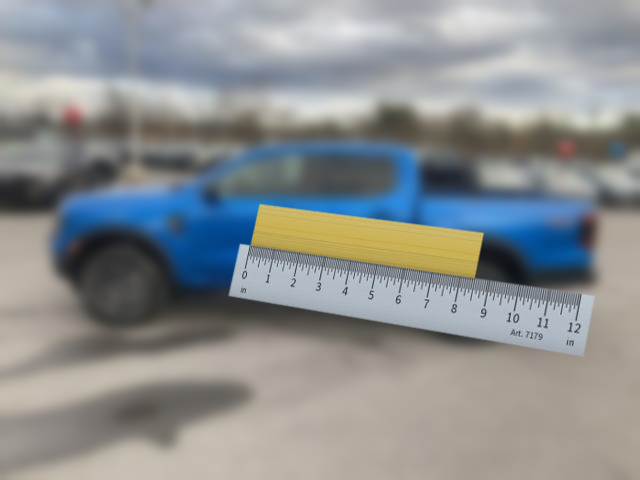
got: 8.5 in
